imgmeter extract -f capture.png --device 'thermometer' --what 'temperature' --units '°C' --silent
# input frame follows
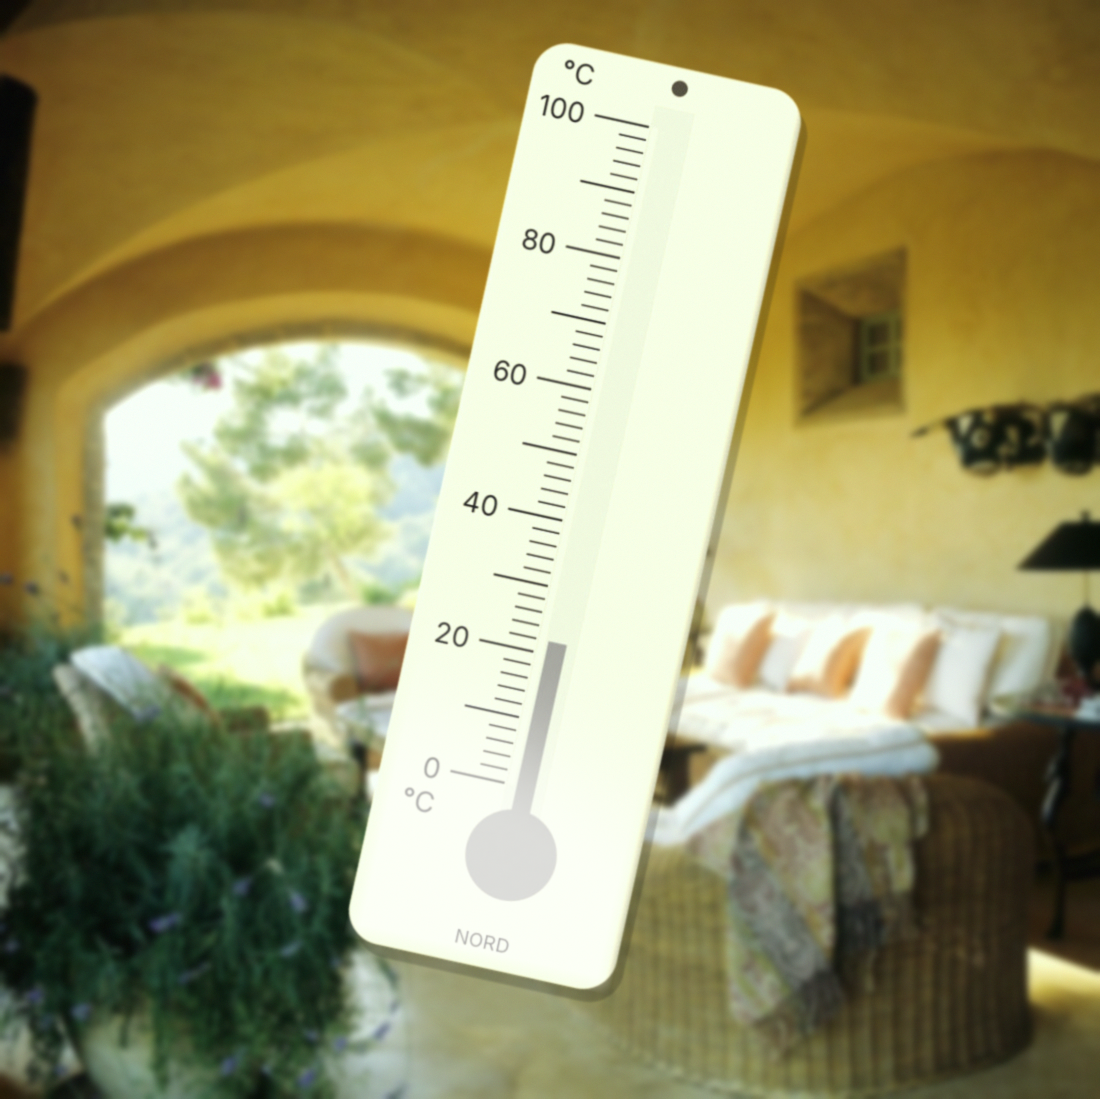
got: 22 °C
